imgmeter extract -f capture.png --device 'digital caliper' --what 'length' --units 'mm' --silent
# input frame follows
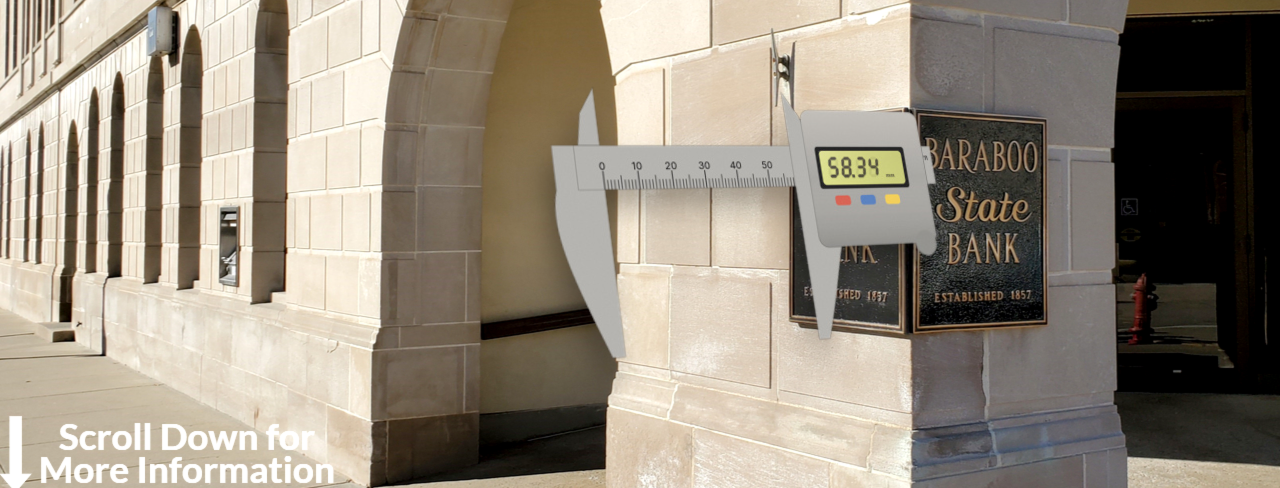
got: 58.34 mm
